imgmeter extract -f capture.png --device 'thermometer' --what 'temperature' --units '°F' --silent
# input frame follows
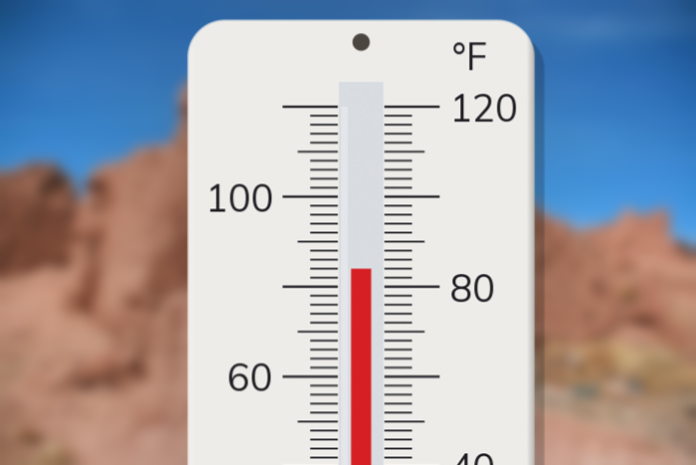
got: 84 °F
